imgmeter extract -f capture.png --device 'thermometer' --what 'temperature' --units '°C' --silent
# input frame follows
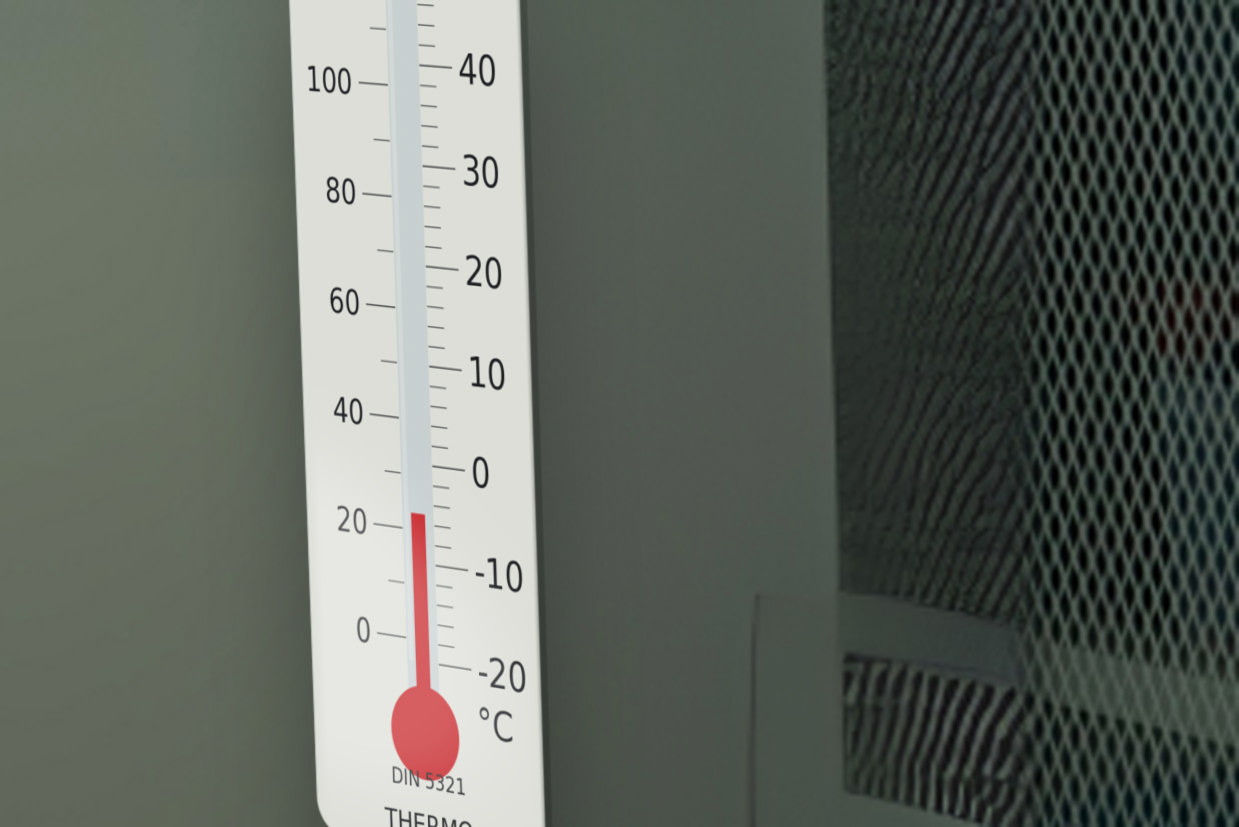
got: -5 °C
